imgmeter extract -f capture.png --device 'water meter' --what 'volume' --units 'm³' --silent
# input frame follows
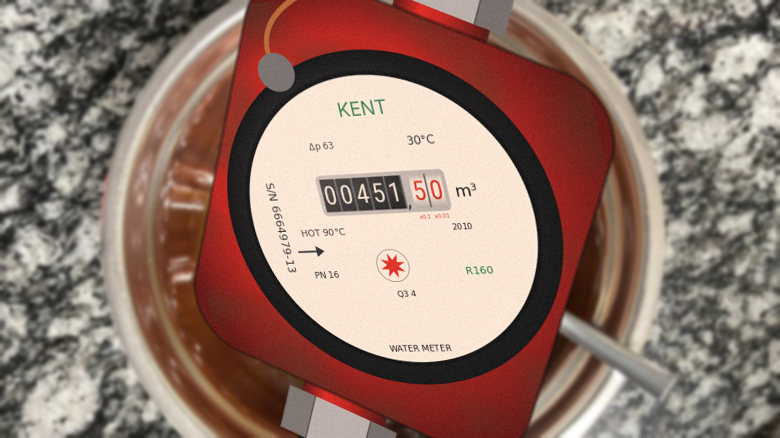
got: 451.50 m³
